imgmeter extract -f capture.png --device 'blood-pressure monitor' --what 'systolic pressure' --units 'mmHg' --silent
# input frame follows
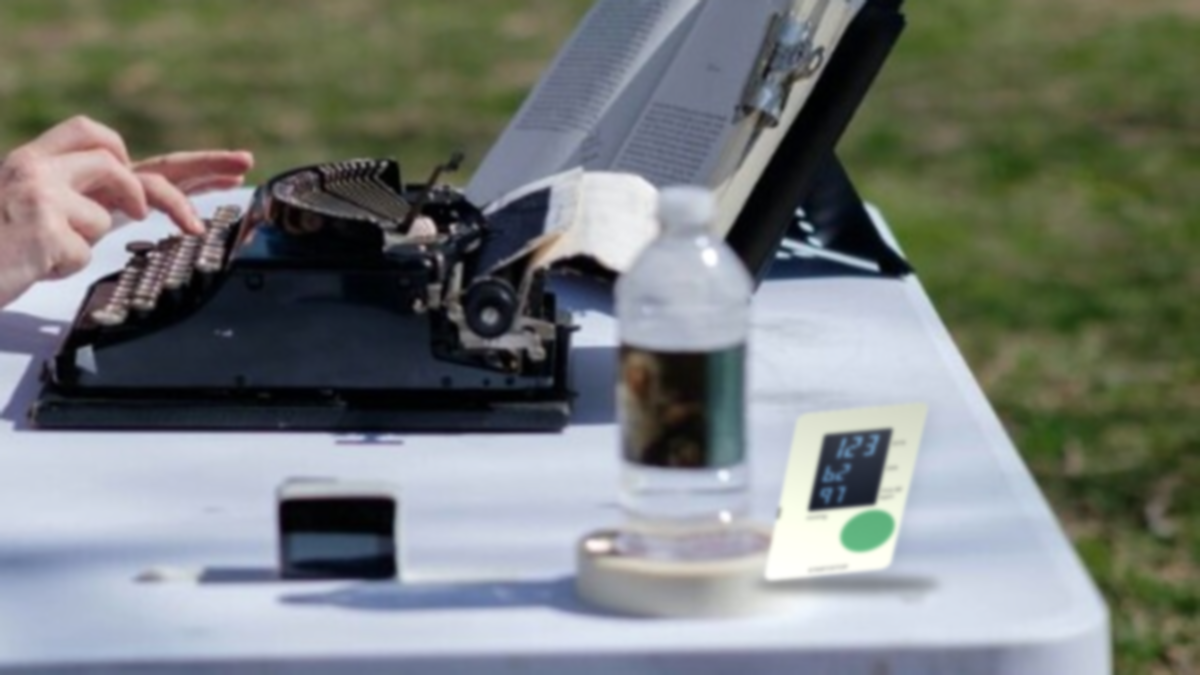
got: 123 mmHg
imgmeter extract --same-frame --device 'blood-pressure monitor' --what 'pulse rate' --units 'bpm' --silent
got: 97 bpm
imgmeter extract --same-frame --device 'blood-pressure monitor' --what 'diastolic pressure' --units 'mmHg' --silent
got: 62 mmHg
